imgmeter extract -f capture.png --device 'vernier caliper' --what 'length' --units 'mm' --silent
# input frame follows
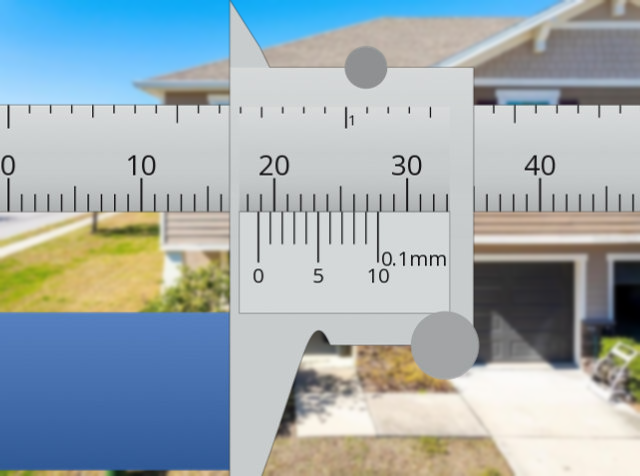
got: 18.8 mm
